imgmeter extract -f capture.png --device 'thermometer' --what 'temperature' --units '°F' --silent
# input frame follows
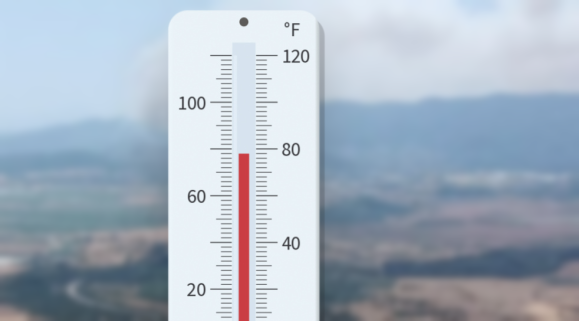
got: 78 °F
